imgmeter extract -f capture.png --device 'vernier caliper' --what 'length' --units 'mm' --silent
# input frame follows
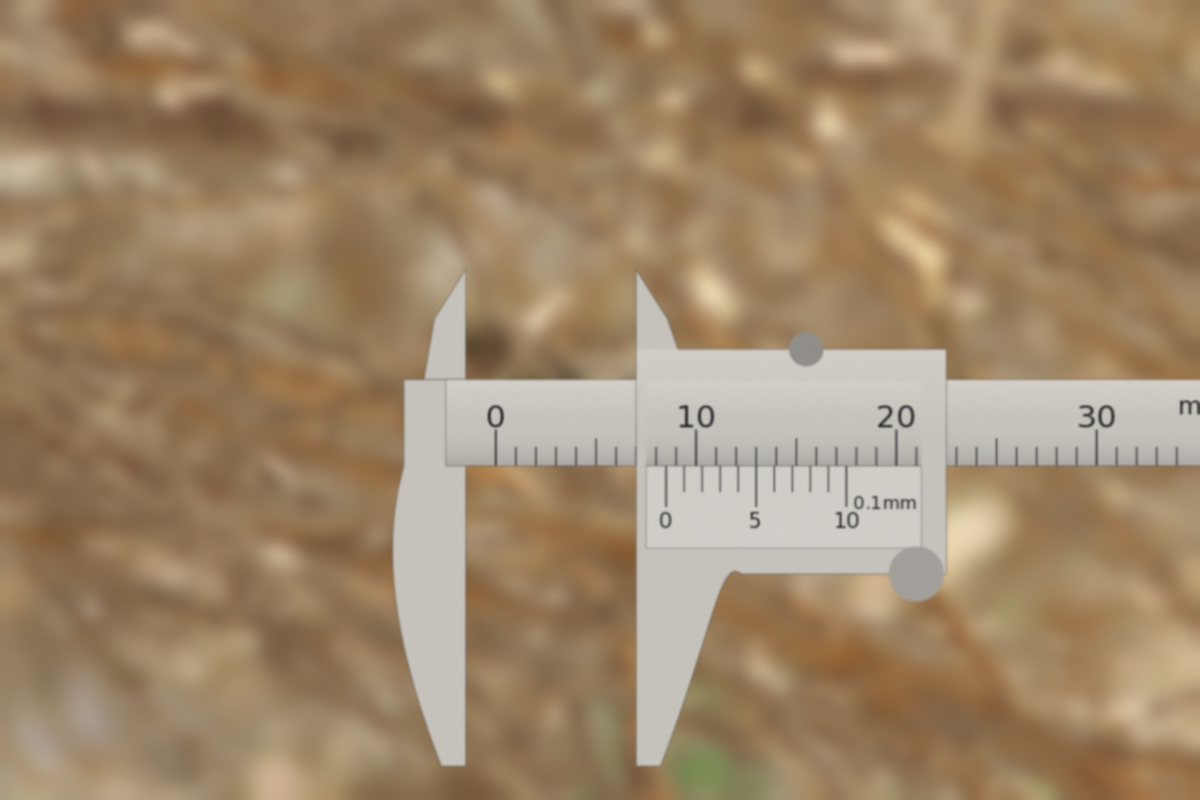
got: 8.5 mm
